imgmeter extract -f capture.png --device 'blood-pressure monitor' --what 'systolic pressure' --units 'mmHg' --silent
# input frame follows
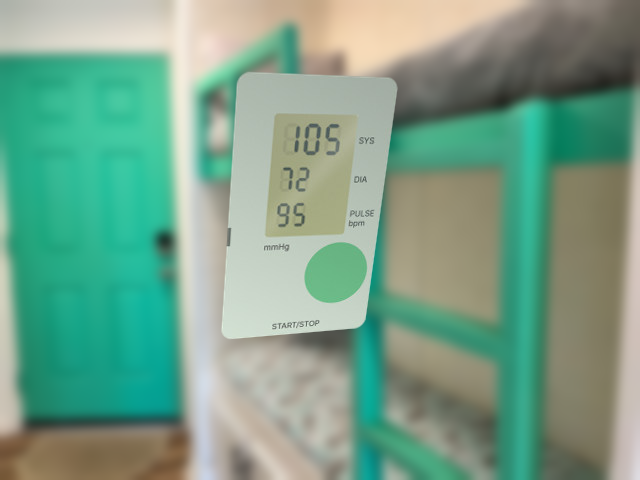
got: 105 mmHg
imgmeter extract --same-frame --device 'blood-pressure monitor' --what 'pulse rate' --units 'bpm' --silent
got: 95 bpm
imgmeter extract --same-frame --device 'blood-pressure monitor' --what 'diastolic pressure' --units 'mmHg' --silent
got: 72 mmHg
